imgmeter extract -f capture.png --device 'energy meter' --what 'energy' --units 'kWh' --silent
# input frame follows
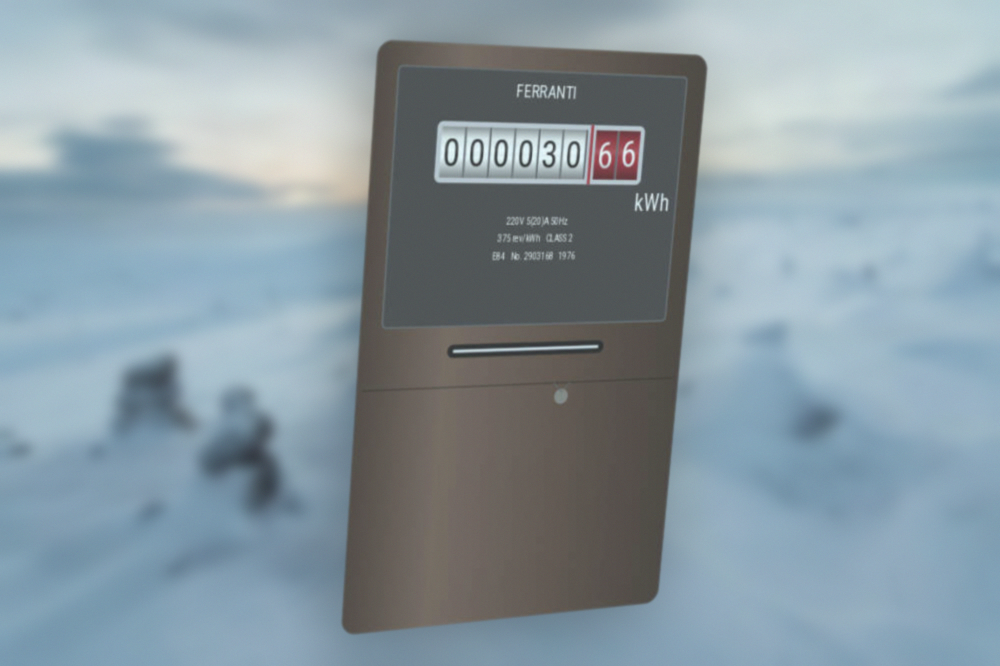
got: 30.66 kWh
